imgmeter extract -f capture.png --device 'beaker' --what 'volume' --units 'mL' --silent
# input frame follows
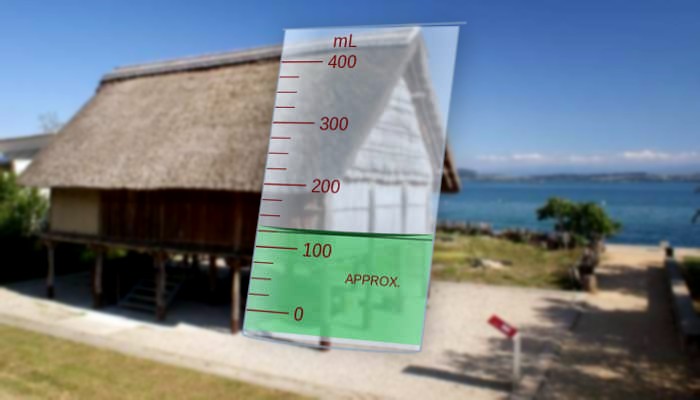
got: 125 mL
